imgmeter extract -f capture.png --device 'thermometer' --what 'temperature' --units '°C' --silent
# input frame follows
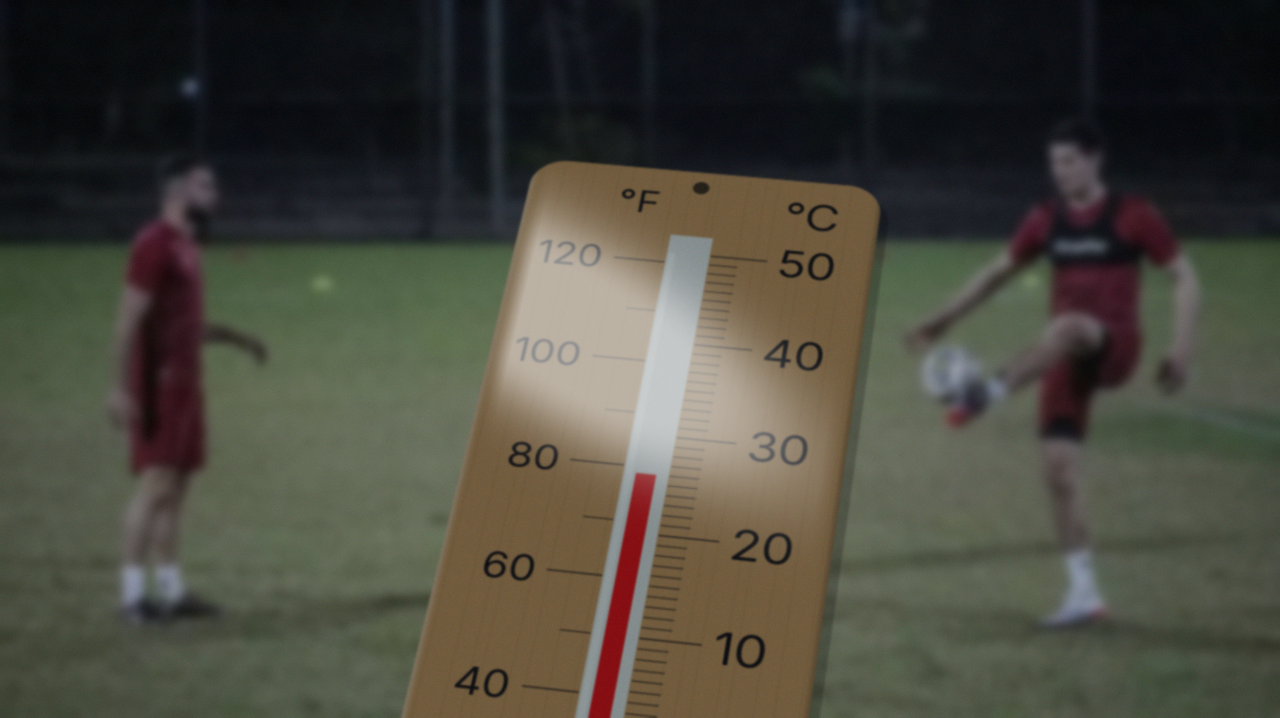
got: 26 °C
